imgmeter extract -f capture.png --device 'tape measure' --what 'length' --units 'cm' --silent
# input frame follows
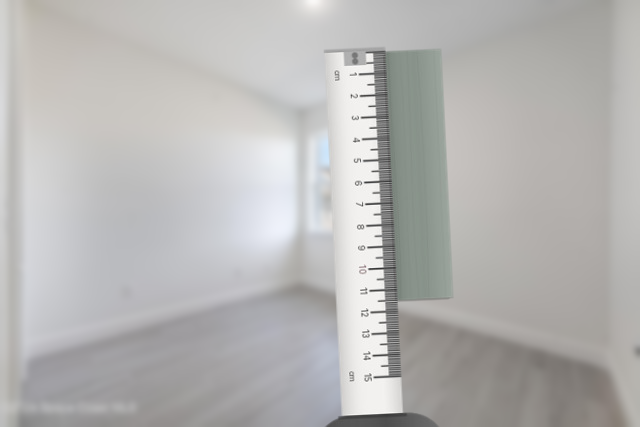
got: 11.5 cm
